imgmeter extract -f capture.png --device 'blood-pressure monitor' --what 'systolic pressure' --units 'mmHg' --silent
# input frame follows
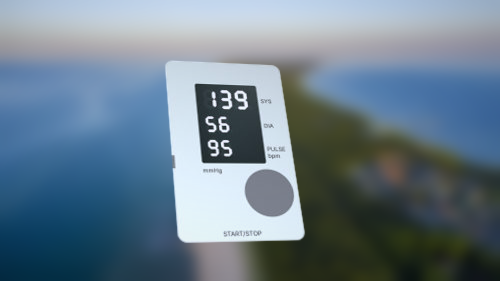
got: 139 mmHg
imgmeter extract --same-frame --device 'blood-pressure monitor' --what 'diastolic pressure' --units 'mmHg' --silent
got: 56 mmHg
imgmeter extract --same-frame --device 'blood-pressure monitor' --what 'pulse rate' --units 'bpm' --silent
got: 95 bpm
